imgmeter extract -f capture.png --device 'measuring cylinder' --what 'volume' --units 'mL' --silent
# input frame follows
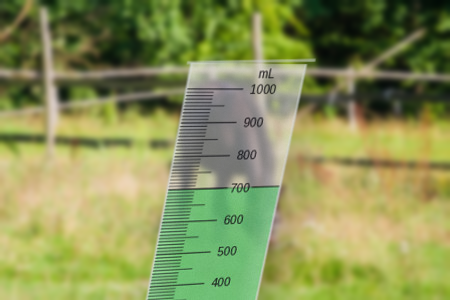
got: 700 mL
